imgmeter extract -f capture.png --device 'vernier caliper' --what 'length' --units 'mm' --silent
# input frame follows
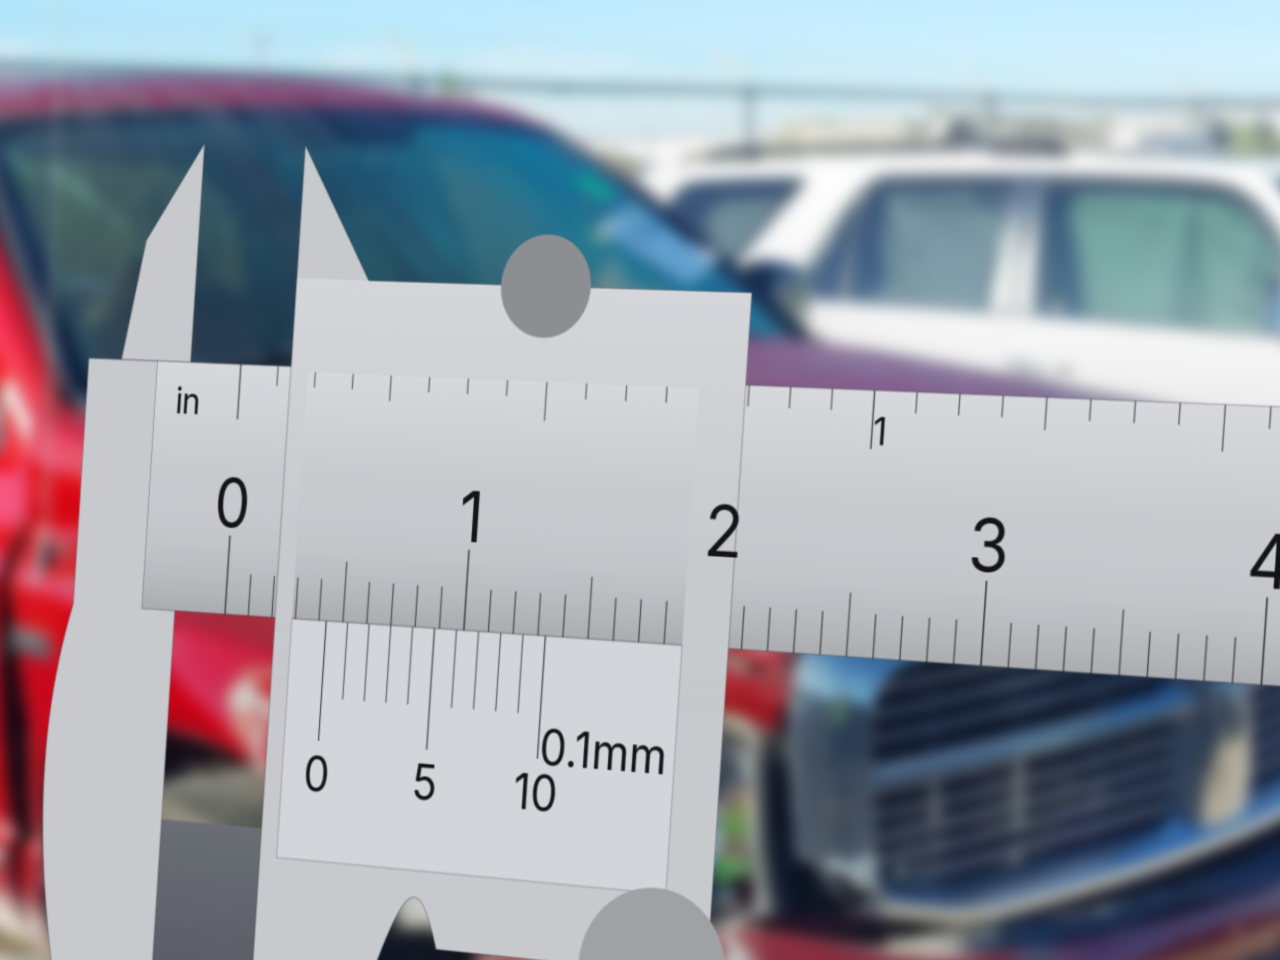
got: 4.3 mm
